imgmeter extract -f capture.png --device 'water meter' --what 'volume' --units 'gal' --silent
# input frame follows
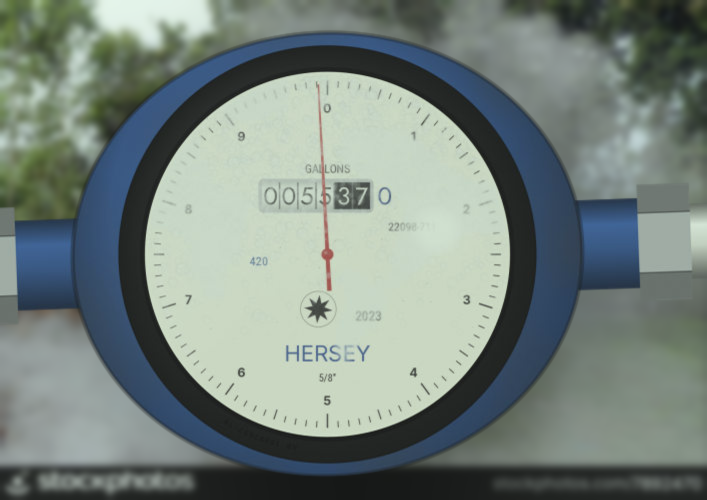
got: 55369.9 gal
